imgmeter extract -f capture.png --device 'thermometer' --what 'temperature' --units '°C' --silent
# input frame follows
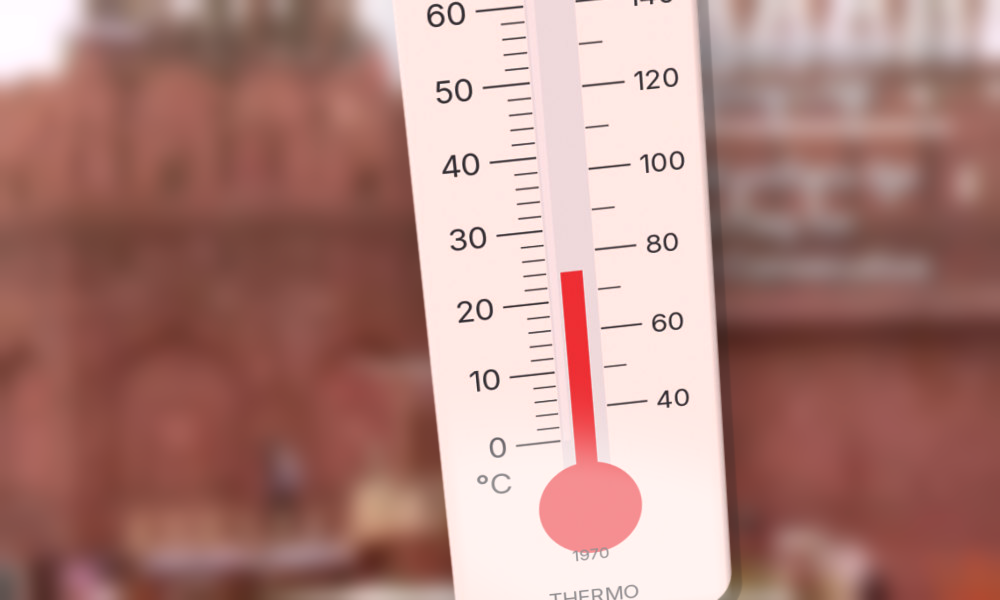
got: 24 °C
